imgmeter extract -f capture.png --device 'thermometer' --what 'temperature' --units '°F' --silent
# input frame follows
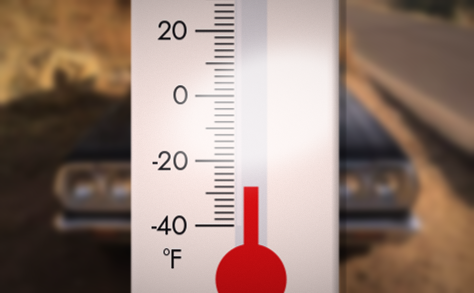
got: -28 °F
